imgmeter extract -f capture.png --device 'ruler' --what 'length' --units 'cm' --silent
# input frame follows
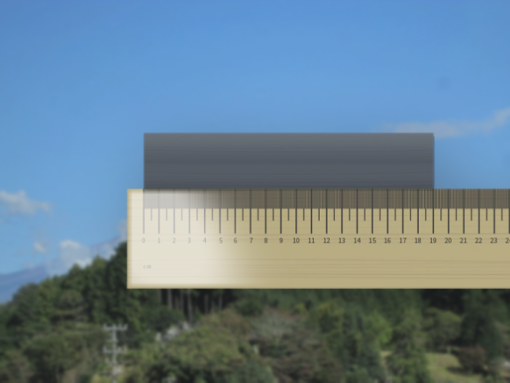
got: 19 cm
